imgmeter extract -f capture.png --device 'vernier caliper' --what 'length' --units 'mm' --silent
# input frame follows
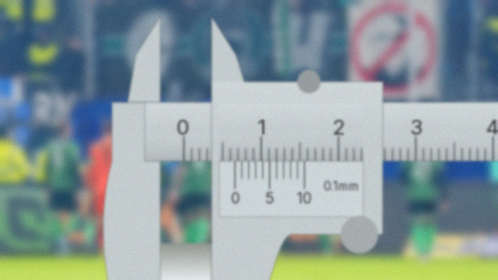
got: 6.6 mm
